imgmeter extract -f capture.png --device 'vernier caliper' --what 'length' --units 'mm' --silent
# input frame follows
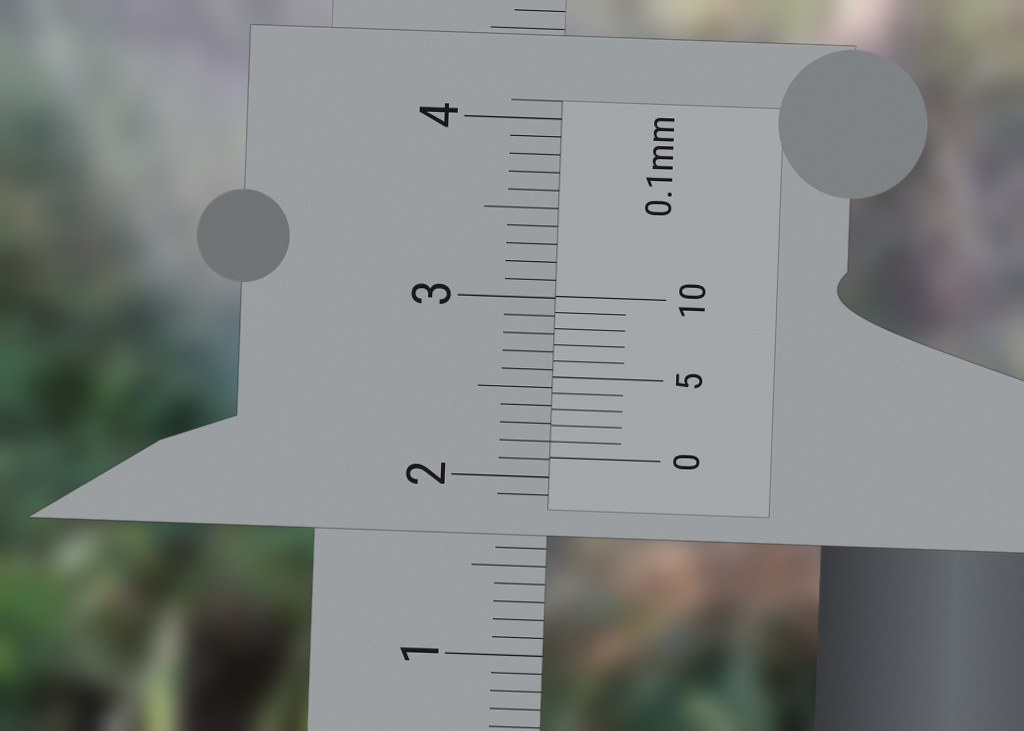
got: 21.1 mm
